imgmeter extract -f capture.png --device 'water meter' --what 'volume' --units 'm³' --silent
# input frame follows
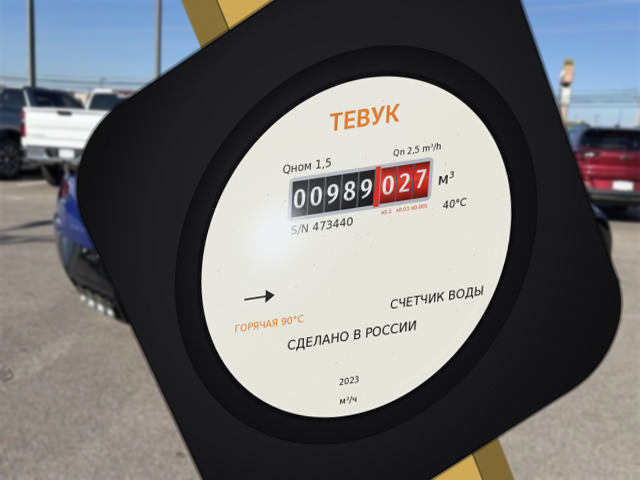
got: 989.027 m³
